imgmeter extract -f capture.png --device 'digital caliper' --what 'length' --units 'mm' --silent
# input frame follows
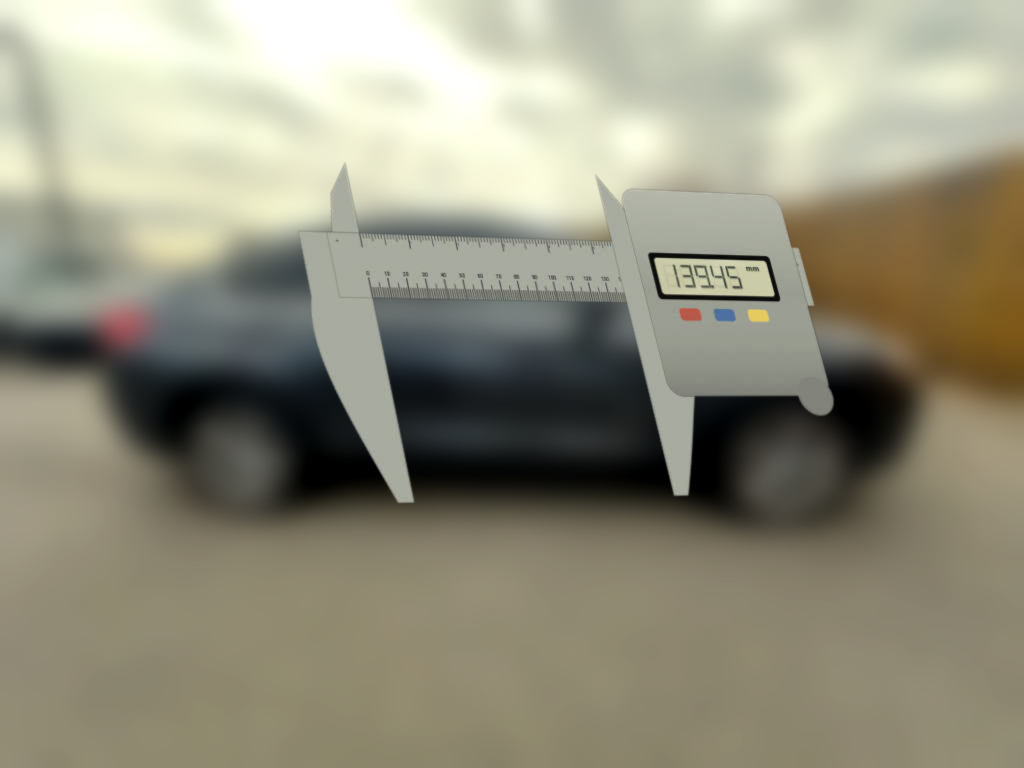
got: 139.45 mm
